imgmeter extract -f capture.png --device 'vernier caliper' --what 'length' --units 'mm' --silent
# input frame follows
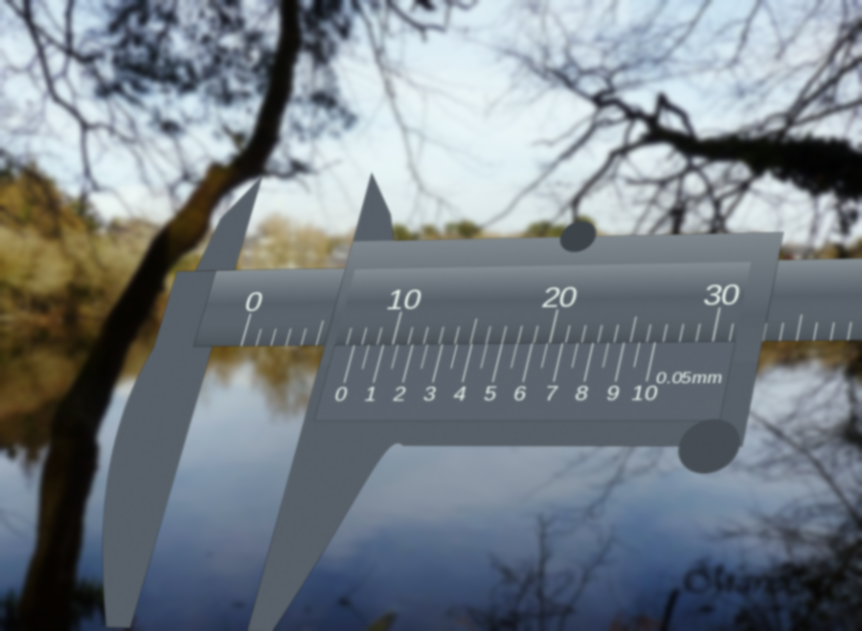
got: 7.5 mm
